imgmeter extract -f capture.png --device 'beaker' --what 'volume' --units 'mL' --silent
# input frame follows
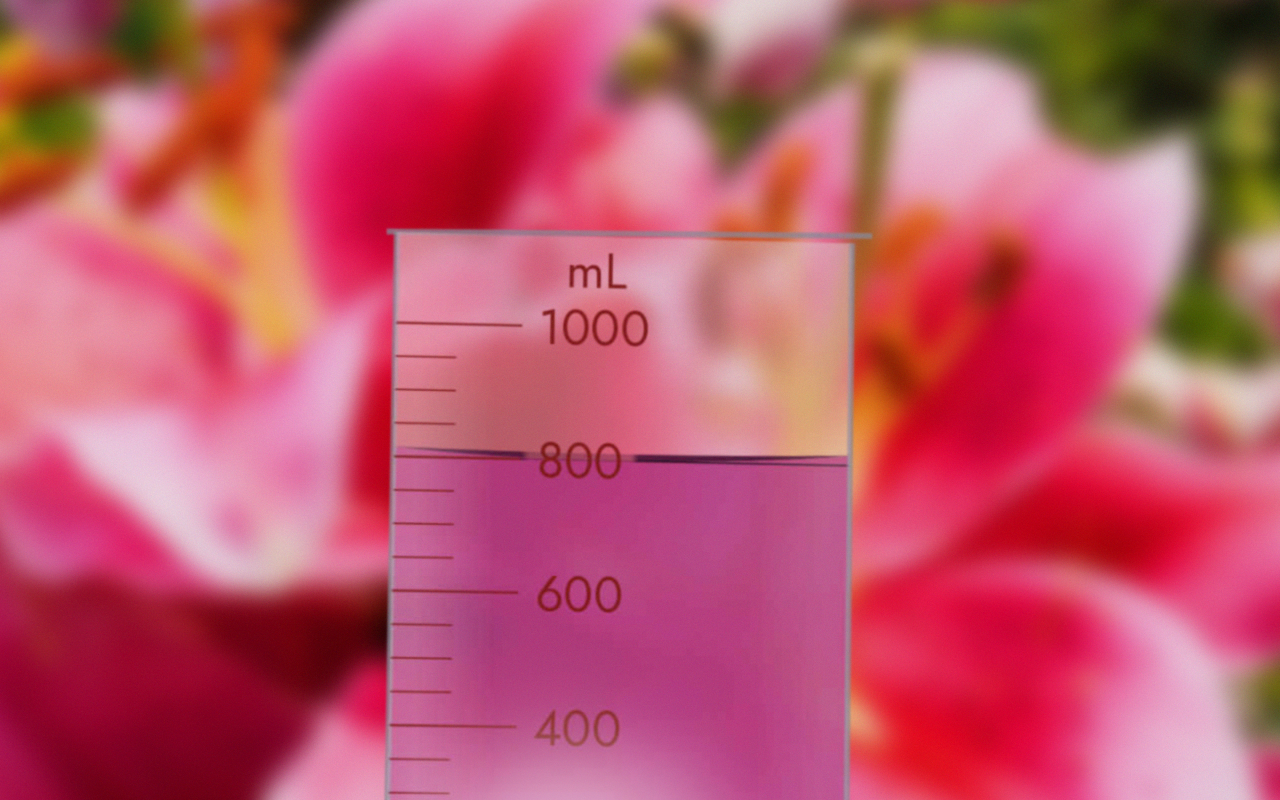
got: 800 mL
